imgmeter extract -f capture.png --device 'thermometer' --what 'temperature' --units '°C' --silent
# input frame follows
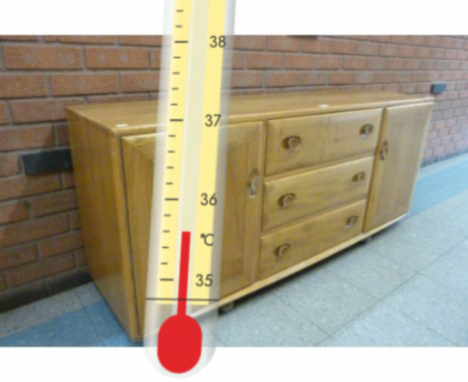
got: 35.6 °C
